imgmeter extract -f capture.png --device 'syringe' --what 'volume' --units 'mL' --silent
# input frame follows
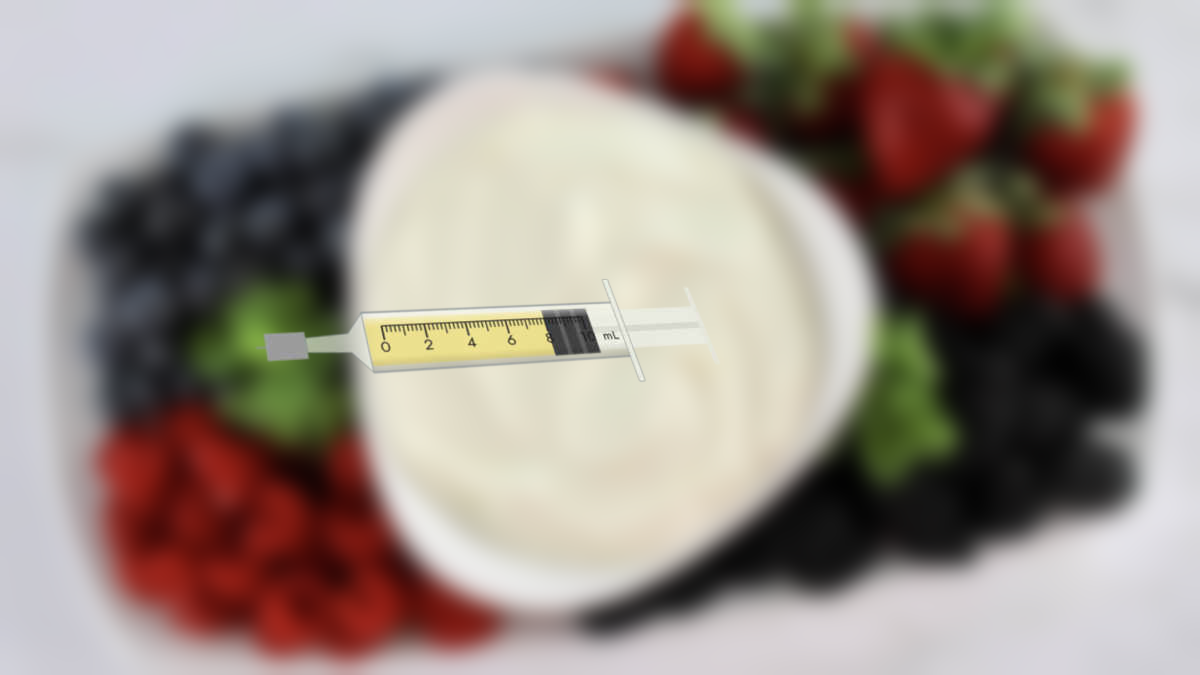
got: 8 mL
